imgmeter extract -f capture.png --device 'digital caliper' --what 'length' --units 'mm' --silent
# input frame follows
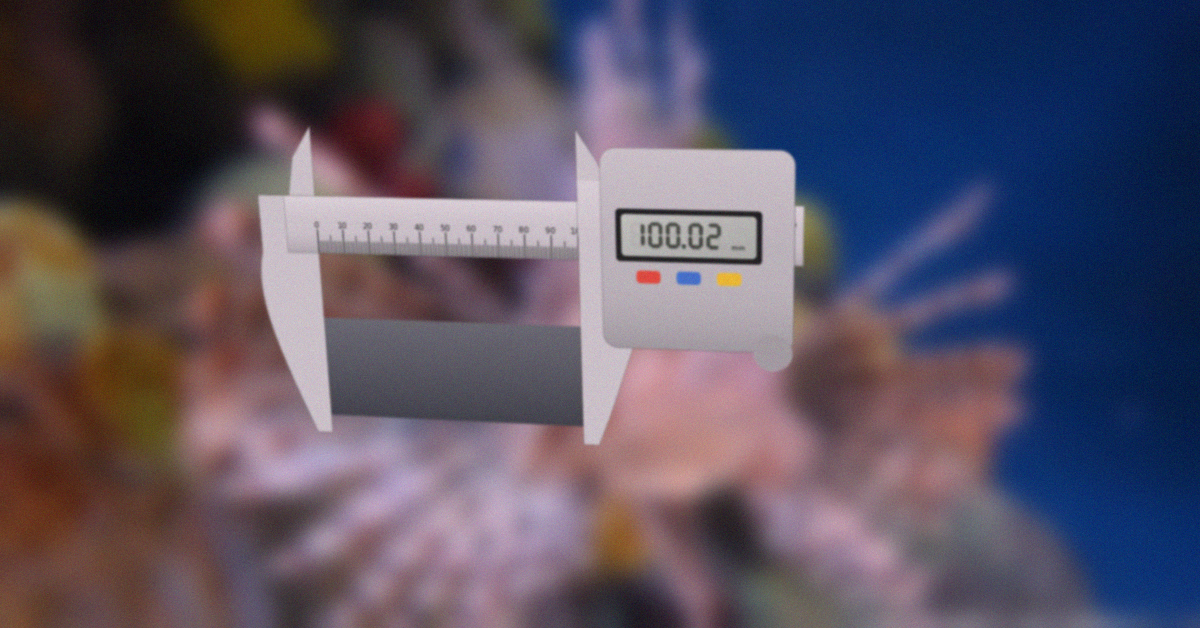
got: 100.02 mm
